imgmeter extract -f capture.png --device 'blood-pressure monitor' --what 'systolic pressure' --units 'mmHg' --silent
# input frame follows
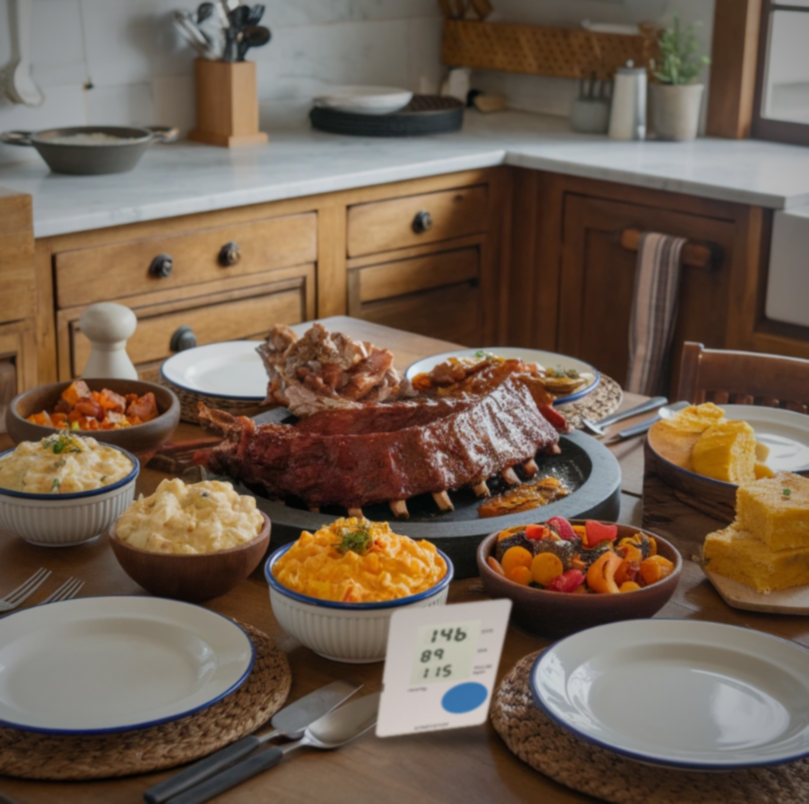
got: 146 mmHg
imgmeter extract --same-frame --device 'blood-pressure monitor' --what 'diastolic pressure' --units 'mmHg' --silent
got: 89 mmHg
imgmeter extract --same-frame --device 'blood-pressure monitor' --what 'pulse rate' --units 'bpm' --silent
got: 115 bpm
